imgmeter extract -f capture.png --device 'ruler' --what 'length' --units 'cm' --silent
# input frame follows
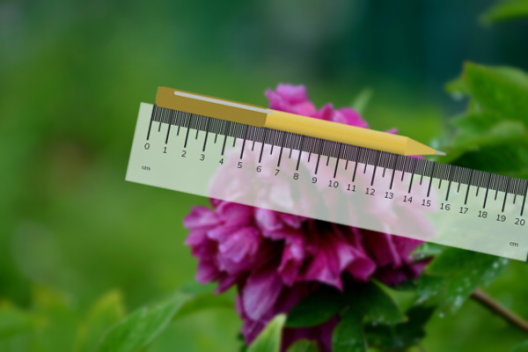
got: 15.5 cm
